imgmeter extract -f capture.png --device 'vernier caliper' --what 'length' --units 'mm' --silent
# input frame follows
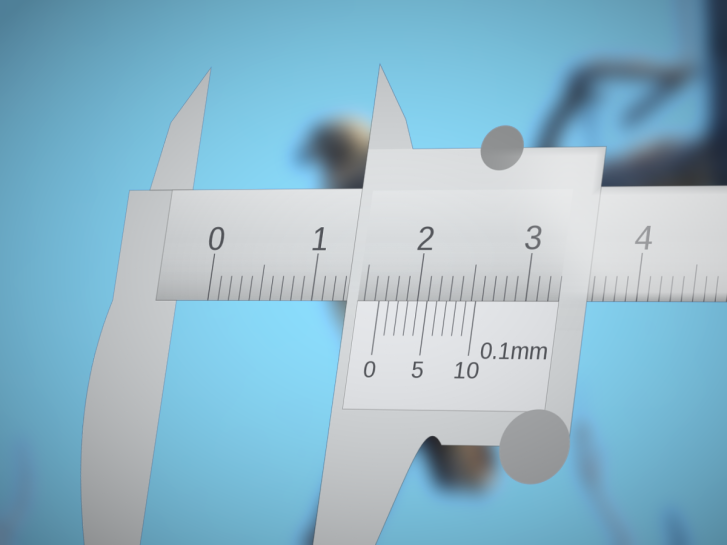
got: 16.4 mm
